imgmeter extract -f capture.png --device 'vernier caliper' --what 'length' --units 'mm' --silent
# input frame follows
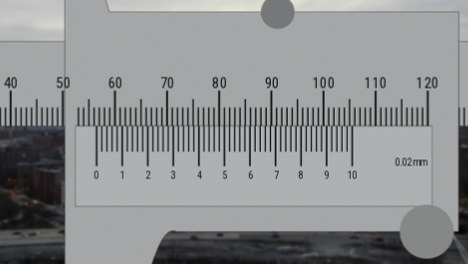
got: 56.5 mm
